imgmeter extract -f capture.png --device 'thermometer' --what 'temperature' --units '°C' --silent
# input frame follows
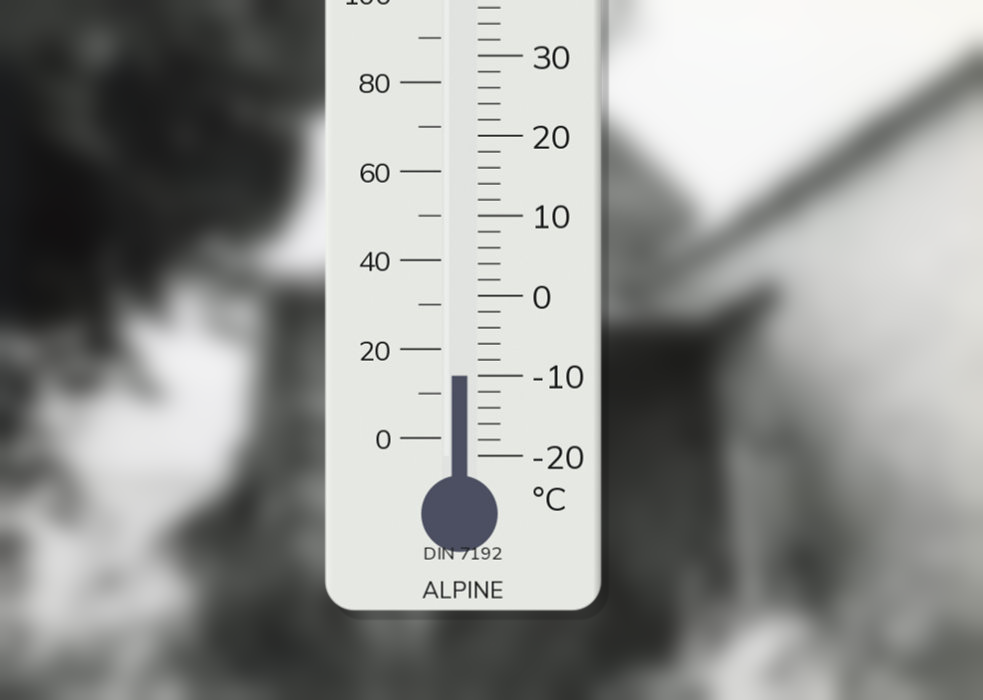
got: -10 °C
